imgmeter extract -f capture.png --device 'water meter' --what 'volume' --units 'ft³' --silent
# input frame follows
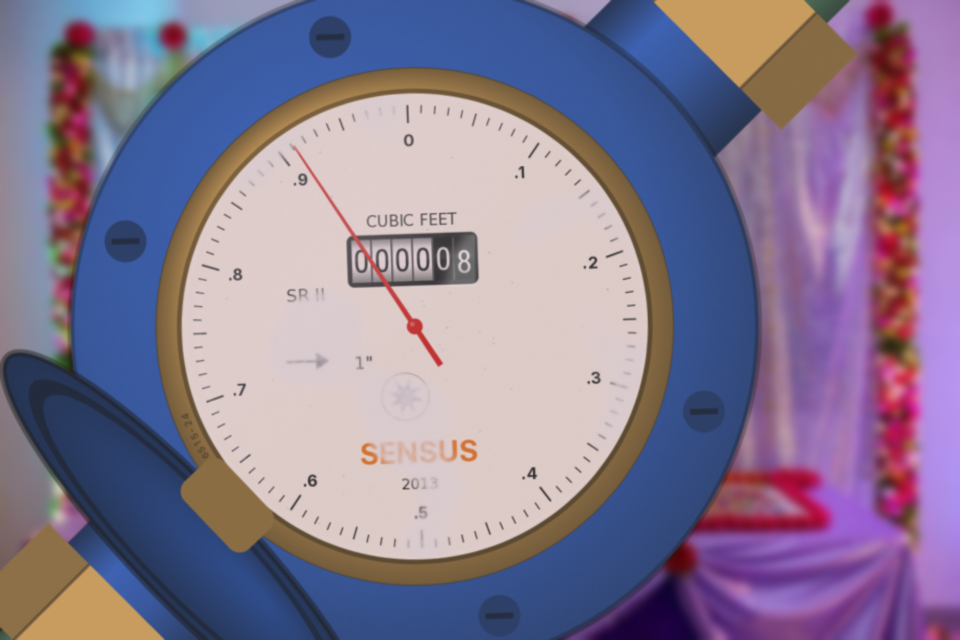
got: 7.91 ft³
